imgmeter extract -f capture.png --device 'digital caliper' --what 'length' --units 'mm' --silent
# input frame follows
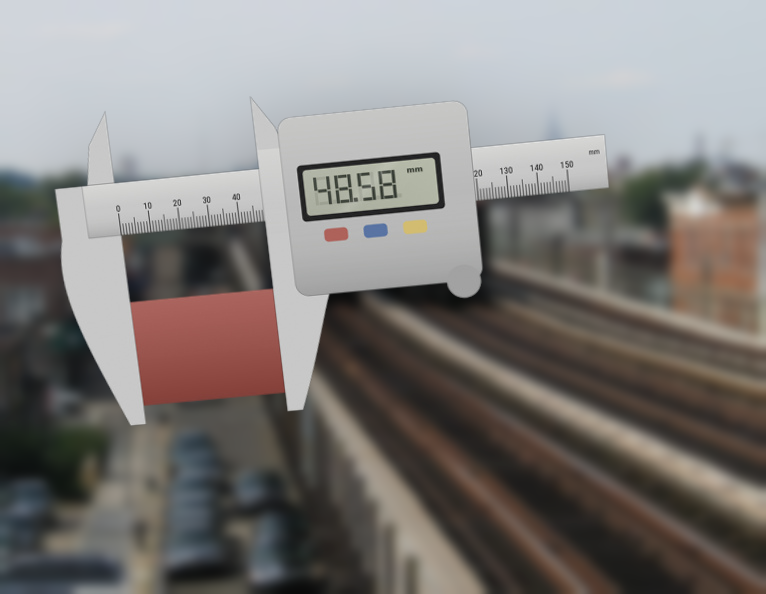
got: 48.58 mm
